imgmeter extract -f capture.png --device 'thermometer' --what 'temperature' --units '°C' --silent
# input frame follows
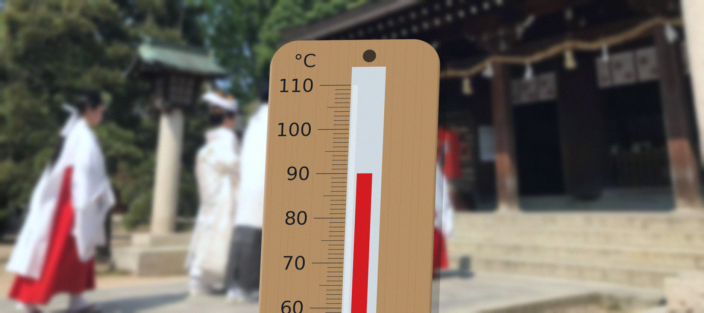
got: 90 °C
